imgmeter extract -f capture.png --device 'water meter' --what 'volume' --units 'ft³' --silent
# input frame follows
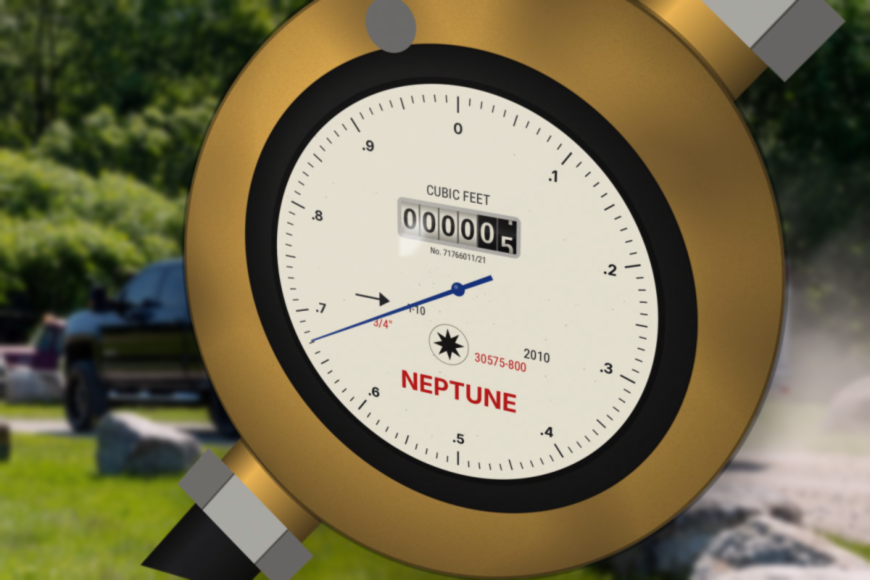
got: 4.67 ft³
